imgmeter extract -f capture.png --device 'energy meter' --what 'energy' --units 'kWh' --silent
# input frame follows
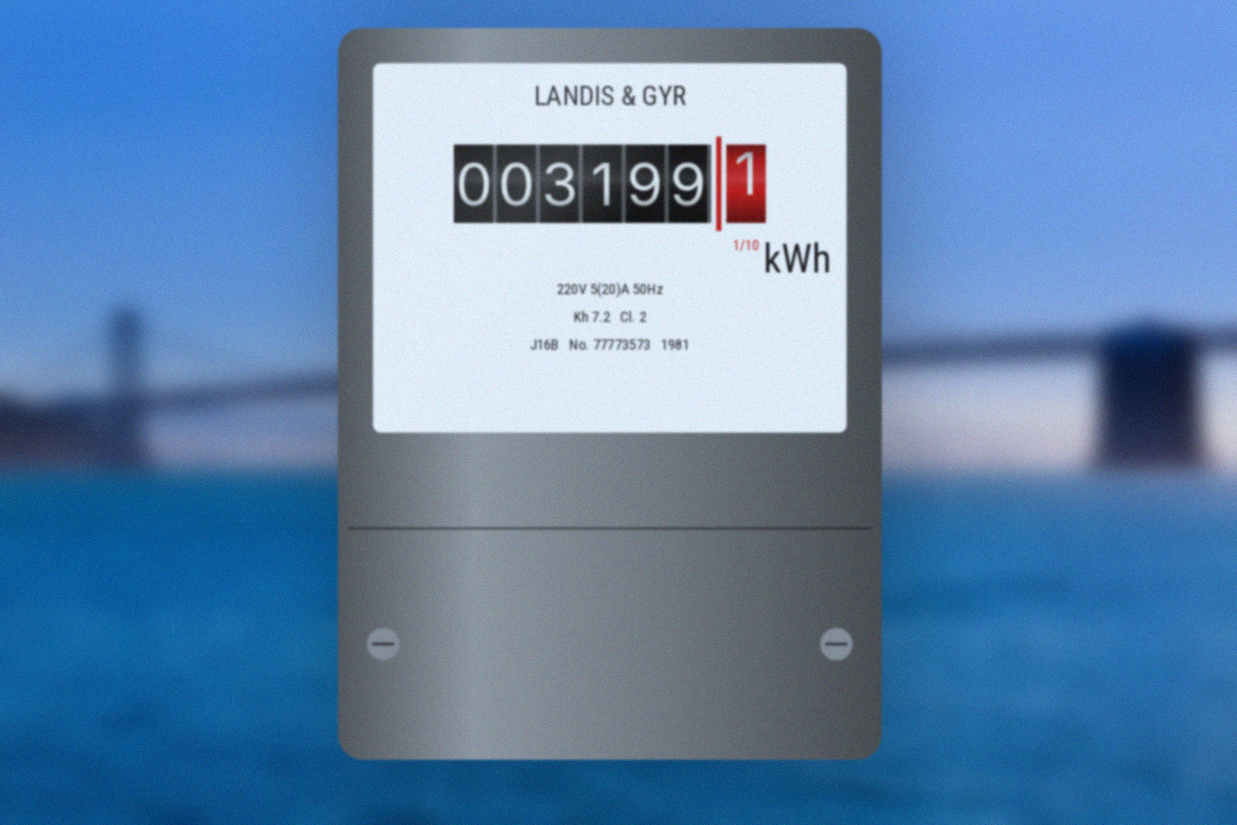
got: 3199.1 kWh
